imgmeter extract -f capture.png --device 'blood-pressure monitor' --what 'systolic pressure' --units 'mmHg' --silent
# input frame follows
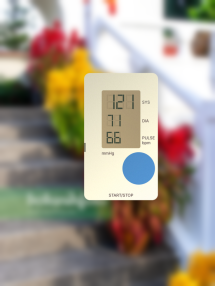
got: 121 mmHg
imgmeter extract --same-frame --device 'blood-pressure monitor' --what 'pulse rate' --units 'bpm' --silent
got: 66 bpm
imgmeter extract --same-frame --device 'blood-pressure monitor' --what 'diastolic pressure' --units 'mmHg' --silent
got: 71 mmHg
